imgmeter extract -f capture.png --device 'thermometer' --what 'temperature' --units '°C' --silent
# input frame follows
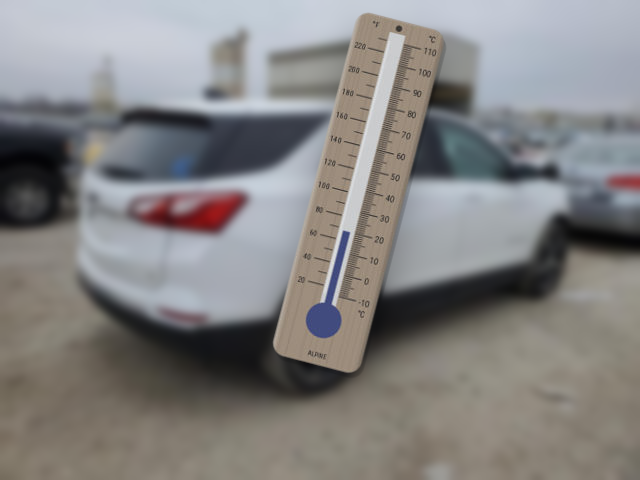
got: 20 °C
